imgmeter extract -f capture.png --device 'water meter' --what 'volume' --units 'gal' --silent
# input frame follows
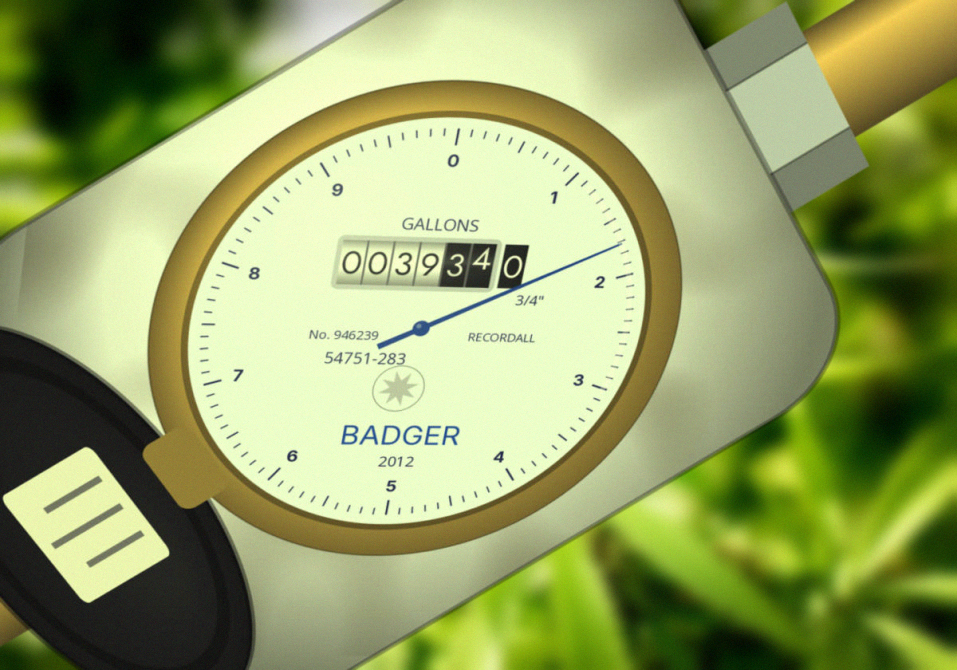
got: 39341.7 gal
